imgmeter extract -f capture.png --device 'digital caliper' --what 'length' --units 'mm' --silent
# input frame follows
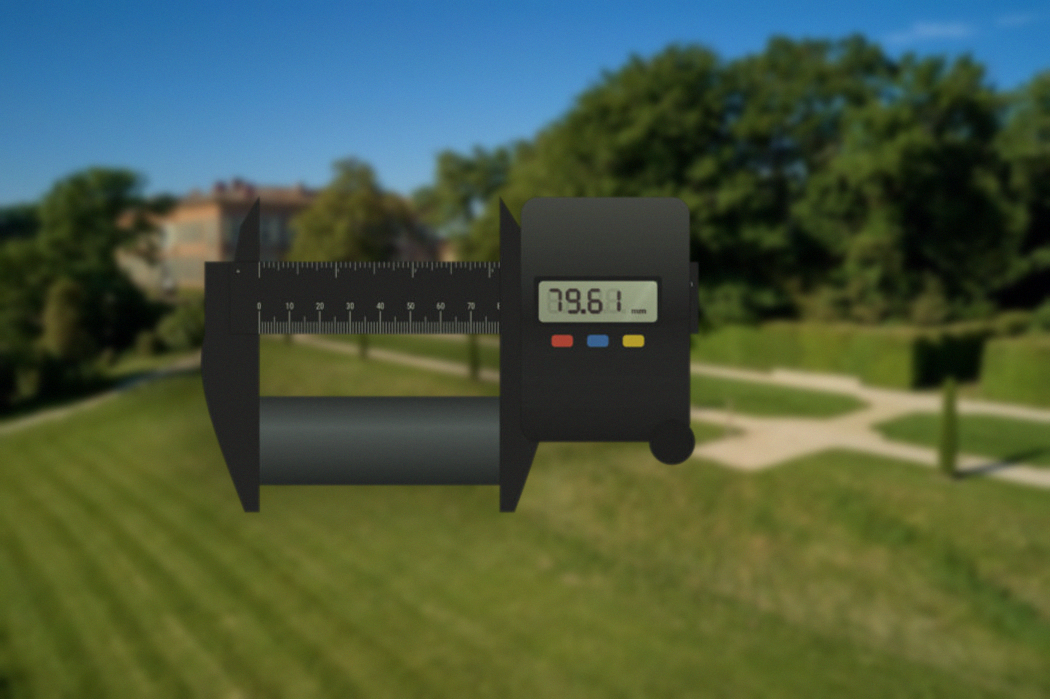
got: 79.61 mm
